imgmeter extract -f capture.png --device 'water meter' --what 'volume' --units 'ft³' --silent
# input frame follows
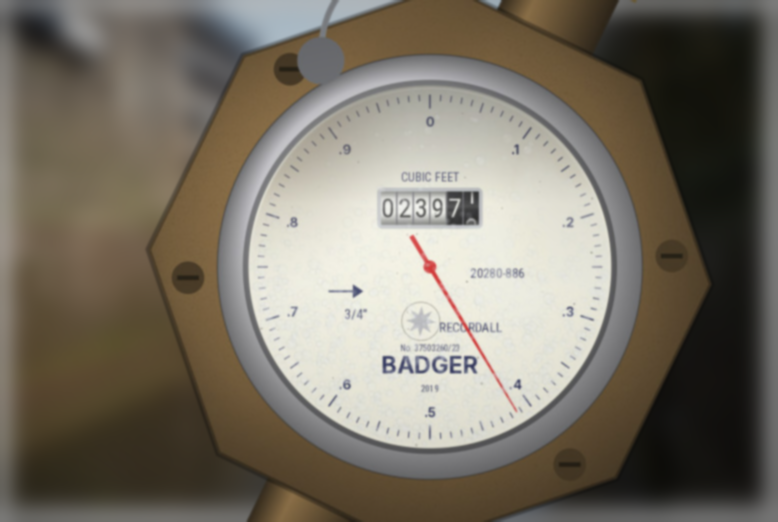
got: 23971.41 ft³
